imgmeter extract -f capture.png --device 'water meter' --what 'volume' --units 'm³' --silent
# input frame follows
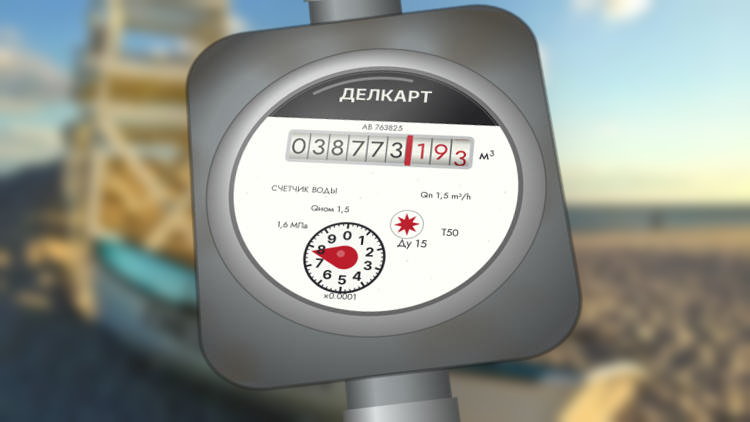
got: 38773.1927 m³
